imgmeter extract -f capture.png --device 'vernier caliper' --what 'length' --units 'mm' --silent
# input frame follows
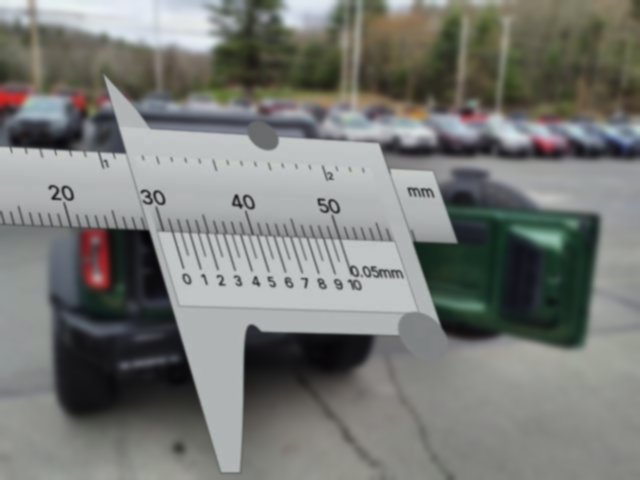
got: 31.0 mm
